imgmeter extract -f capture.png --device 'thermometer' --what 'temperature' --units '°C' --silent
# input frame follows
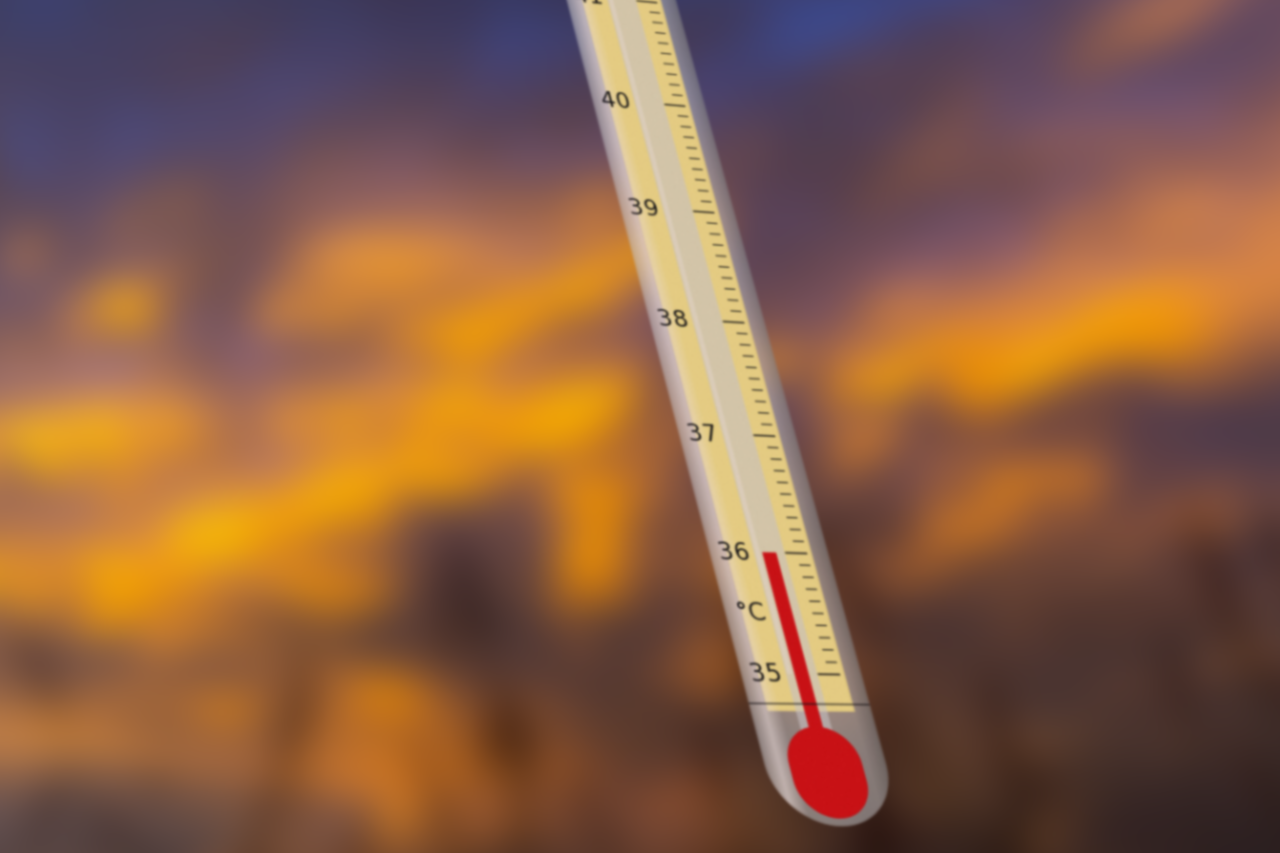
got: 36 °C
